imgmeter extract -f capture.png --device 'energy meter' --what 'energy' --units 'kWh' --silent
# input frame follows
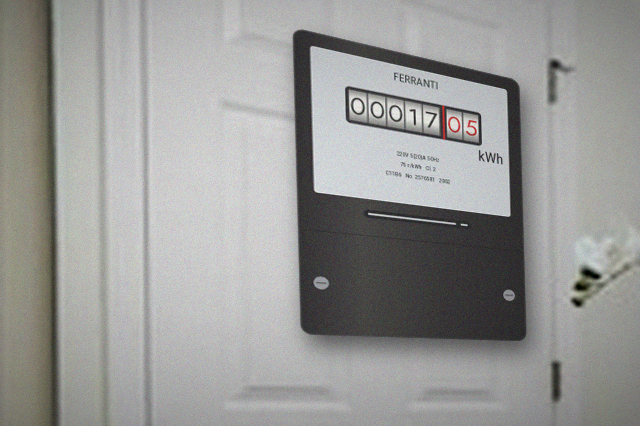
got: 17.05 kWh
